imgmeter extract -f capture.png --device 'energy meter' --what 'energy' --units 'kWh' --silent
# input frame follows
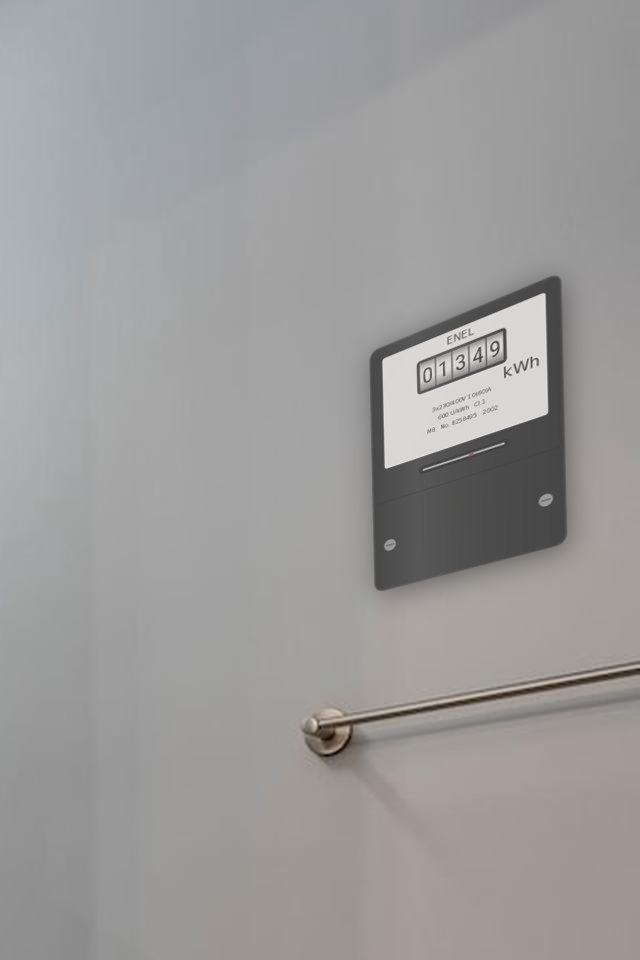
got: 1349 kWh
